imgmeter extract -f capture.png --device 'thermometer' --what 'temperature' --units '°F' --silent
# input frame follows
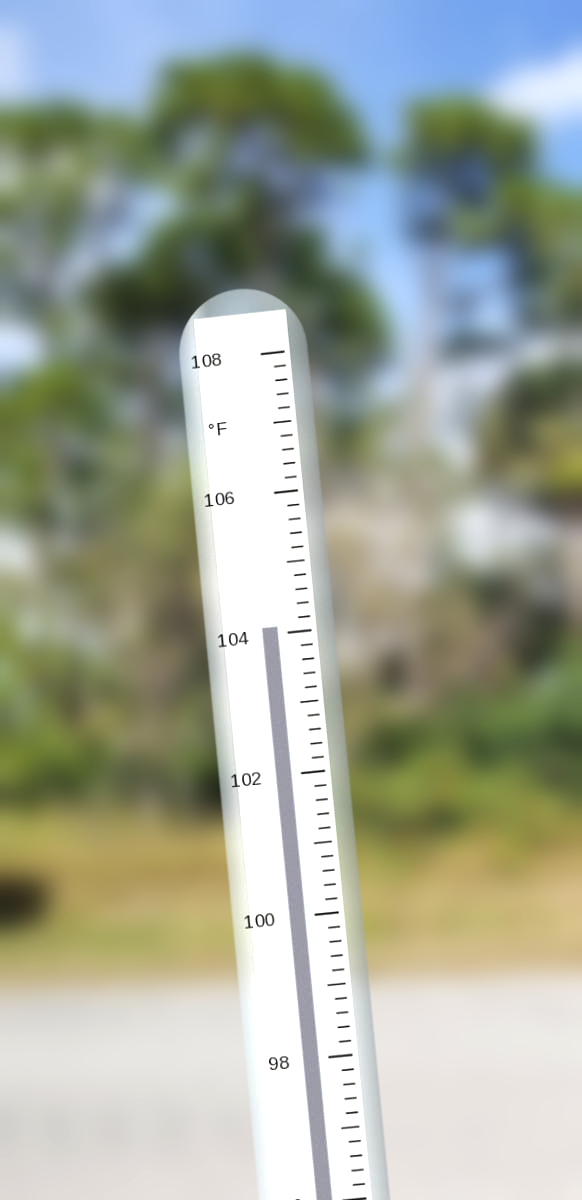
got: 104.1 °F
